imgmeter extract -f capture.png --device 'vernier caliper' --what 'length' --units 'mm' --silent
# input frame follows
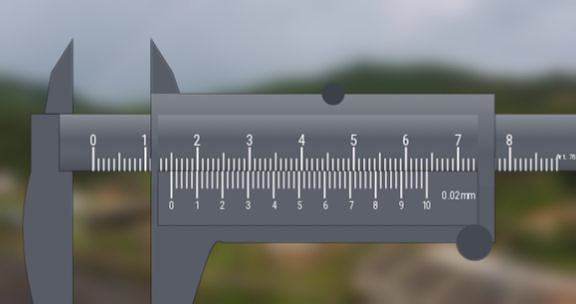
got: 15.0 mm
